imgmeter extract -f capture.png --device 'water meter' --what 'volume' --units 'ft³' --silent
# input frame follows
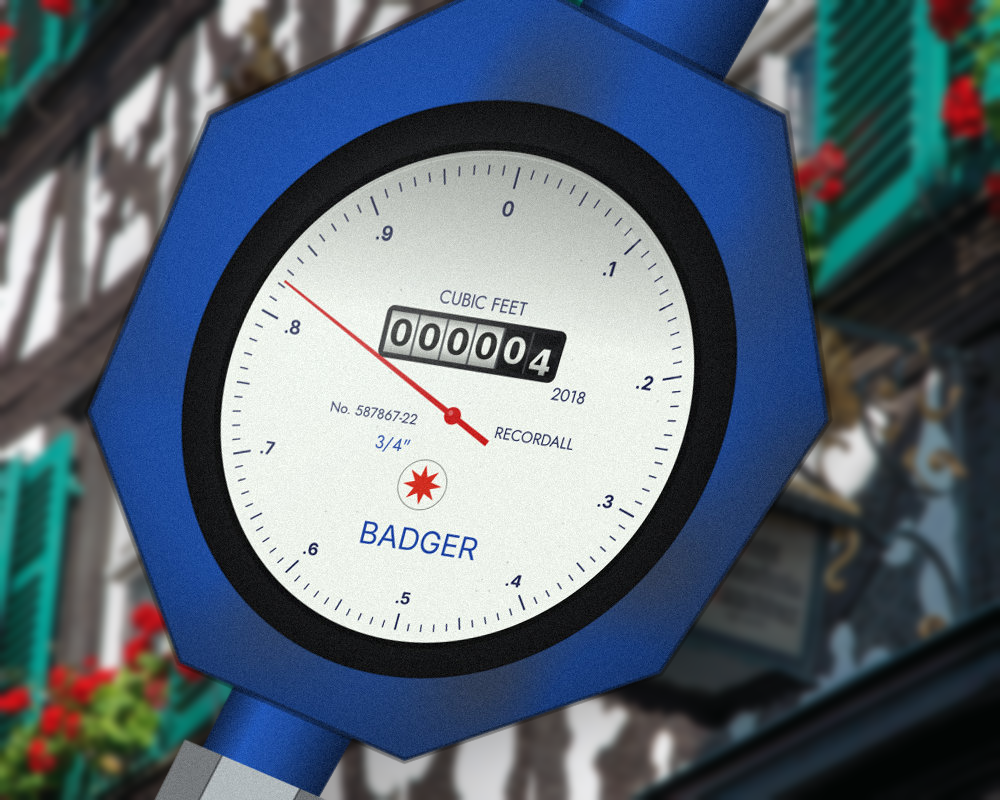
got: 3.82 ft³
